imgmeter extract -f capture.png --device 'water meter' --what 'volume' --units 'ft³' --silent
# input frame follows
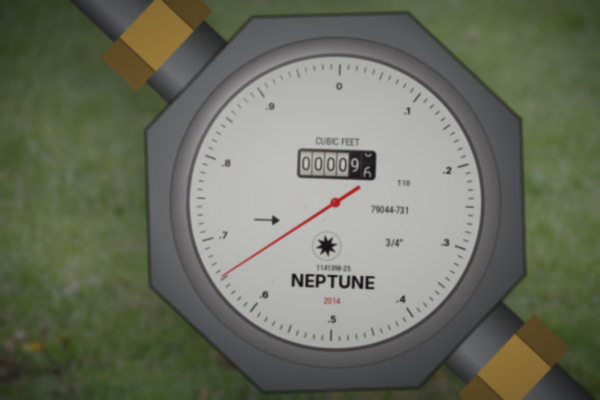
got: 95.65 ft³
